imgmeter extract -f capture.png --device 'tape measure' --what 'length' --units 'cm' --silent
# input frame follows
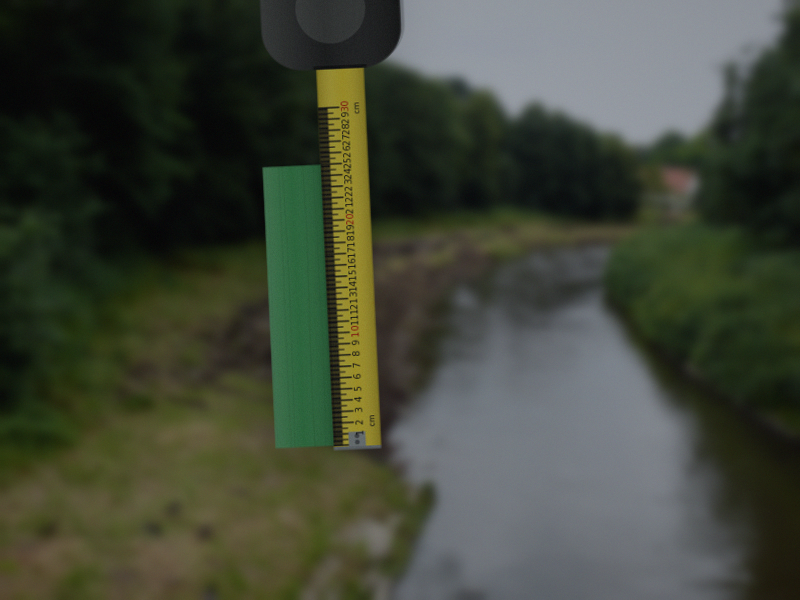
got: 25 cm
